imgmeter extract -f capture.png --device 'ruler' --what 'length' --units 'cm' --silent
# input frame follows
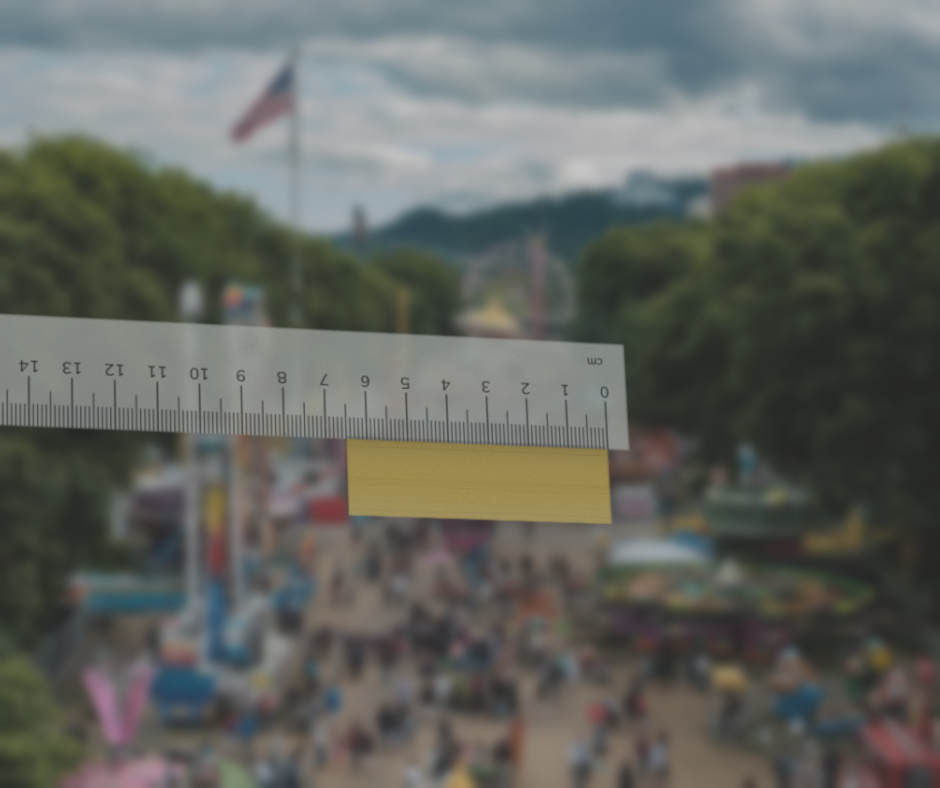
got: 6.5 cm
